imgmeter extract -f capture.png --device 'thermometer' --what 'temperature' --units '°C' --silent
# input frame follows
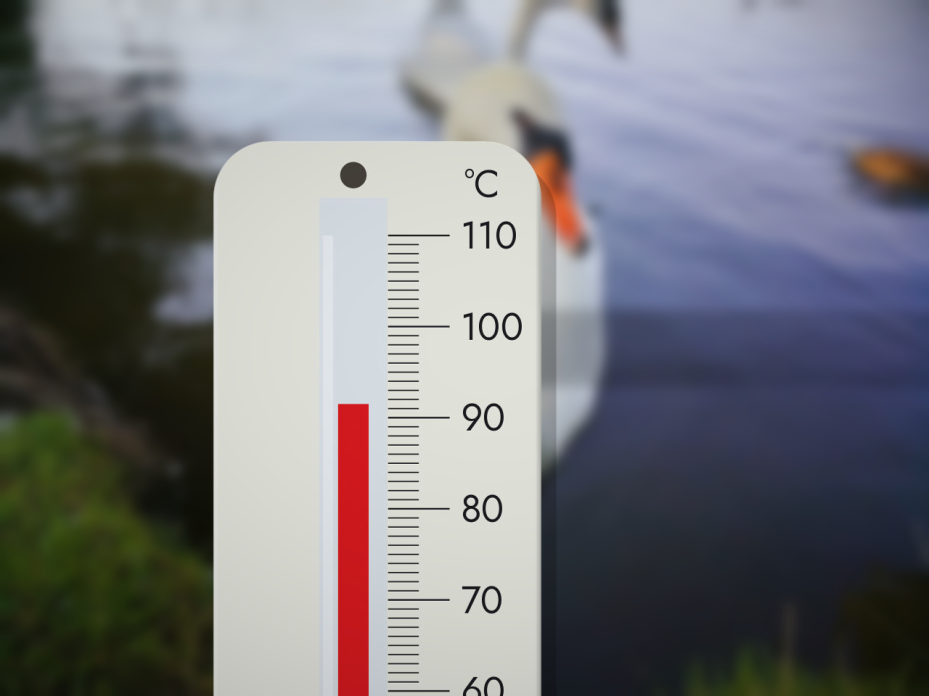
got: 91.5 °C
